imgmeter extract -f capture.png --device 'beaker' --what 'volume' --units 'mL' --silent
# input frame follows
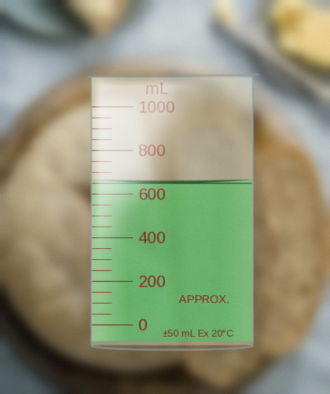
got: 650 mL
